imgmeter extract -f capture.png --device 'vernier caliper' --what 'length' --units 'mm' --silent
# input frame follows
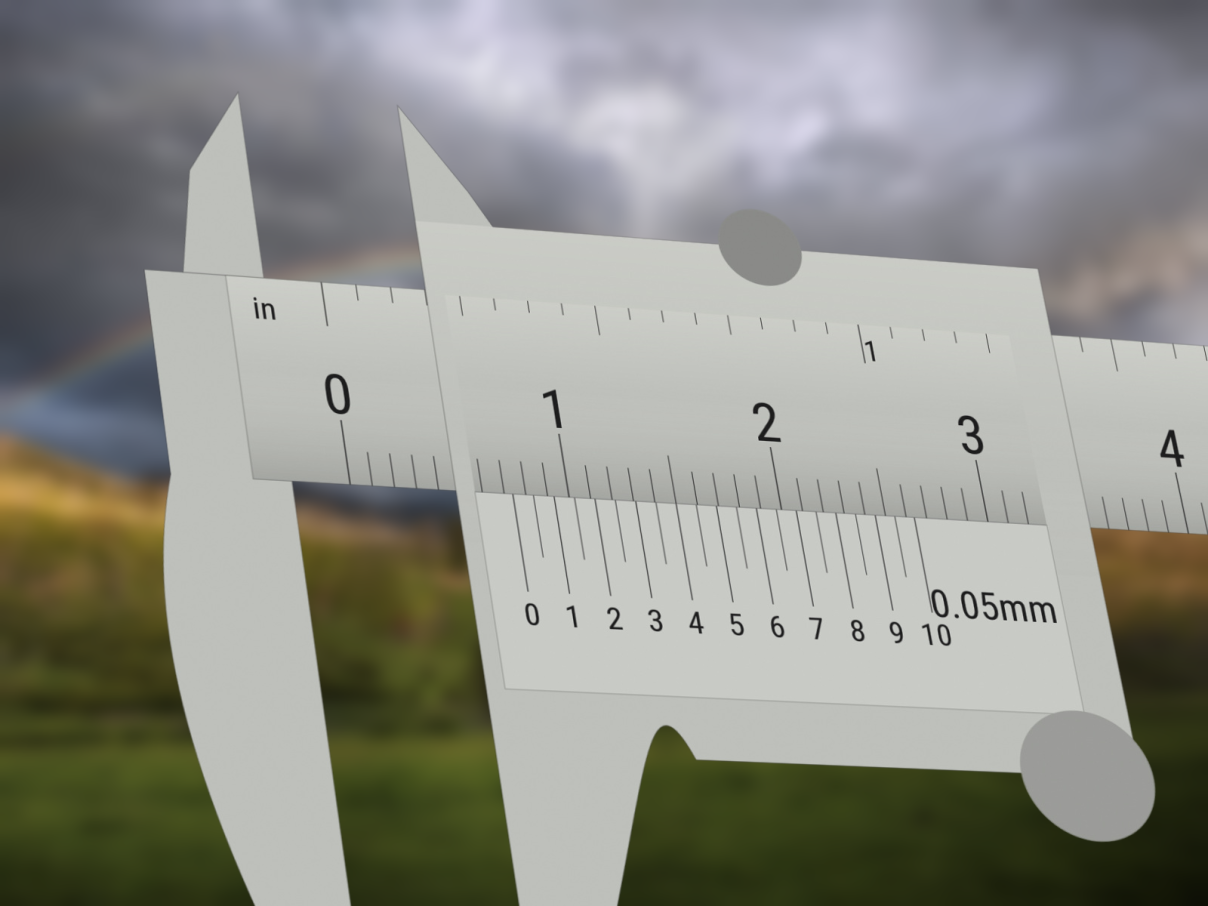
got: 7.4 mm
